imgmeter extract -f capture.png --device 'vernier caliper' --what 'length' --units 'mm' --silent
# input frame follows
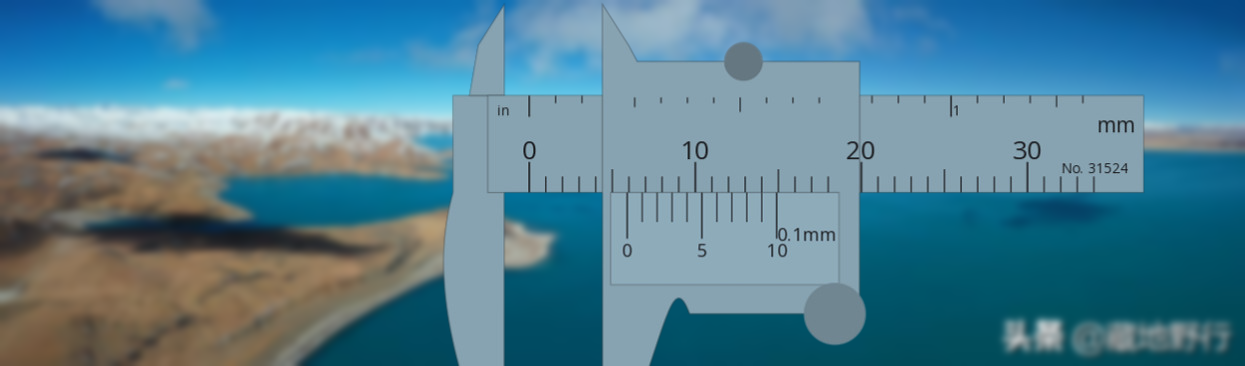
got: 5.9 mm
